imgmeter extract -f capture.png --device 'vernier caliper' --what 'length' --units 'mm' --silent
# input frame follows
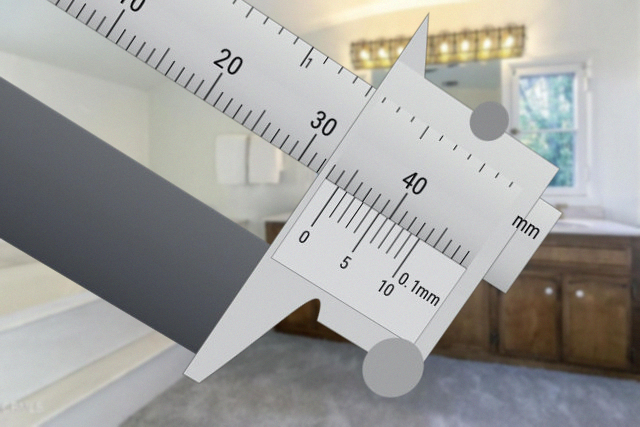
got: 34.4 mm
